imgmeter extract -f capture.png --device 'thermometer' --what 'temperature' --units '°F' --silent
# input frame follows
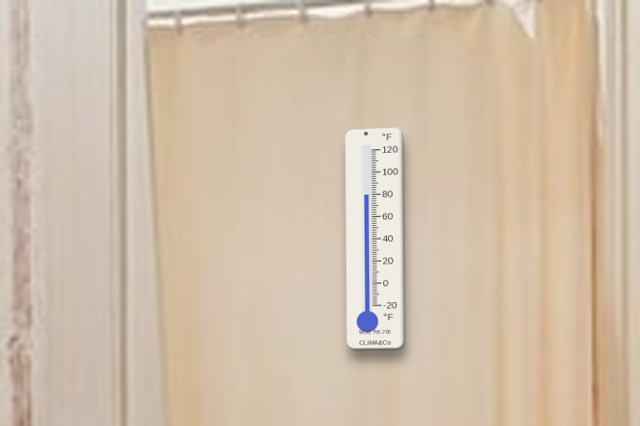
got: 80 °F
